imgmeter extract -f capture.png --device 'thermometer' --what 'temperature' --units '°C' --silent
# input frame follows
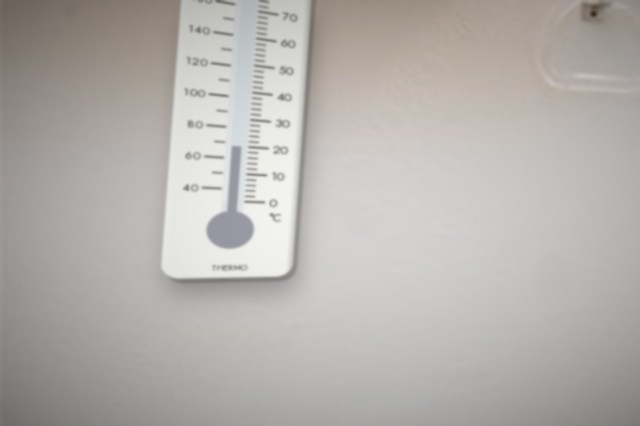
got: 20 °C
